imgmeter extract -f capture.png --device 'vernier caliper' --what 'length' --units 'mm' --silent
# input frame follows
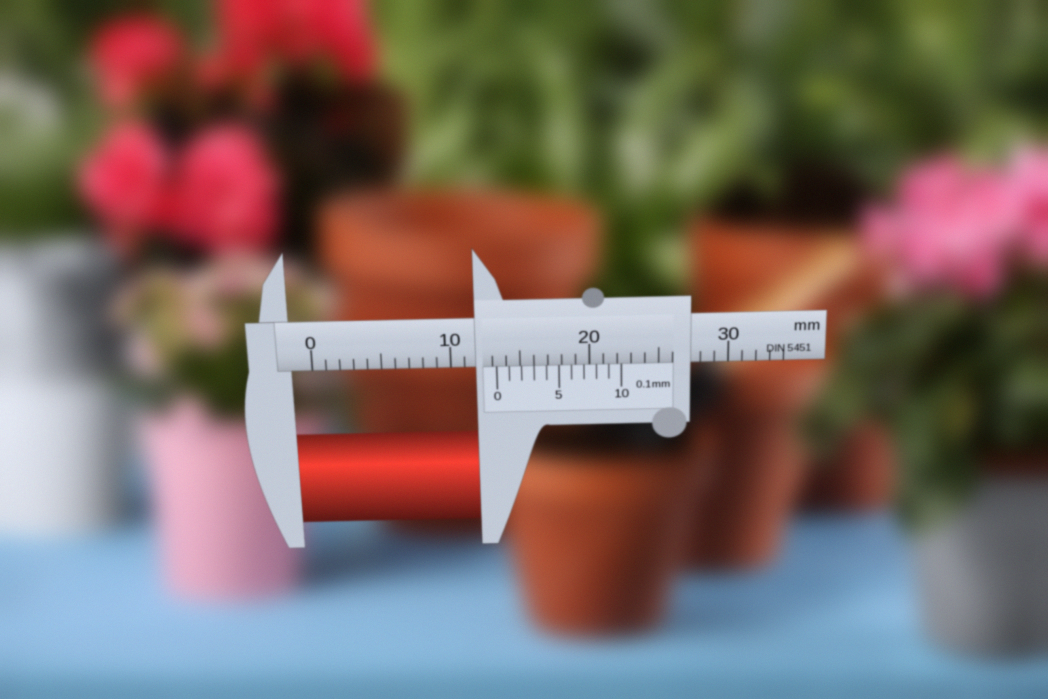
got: 13.3 mm
